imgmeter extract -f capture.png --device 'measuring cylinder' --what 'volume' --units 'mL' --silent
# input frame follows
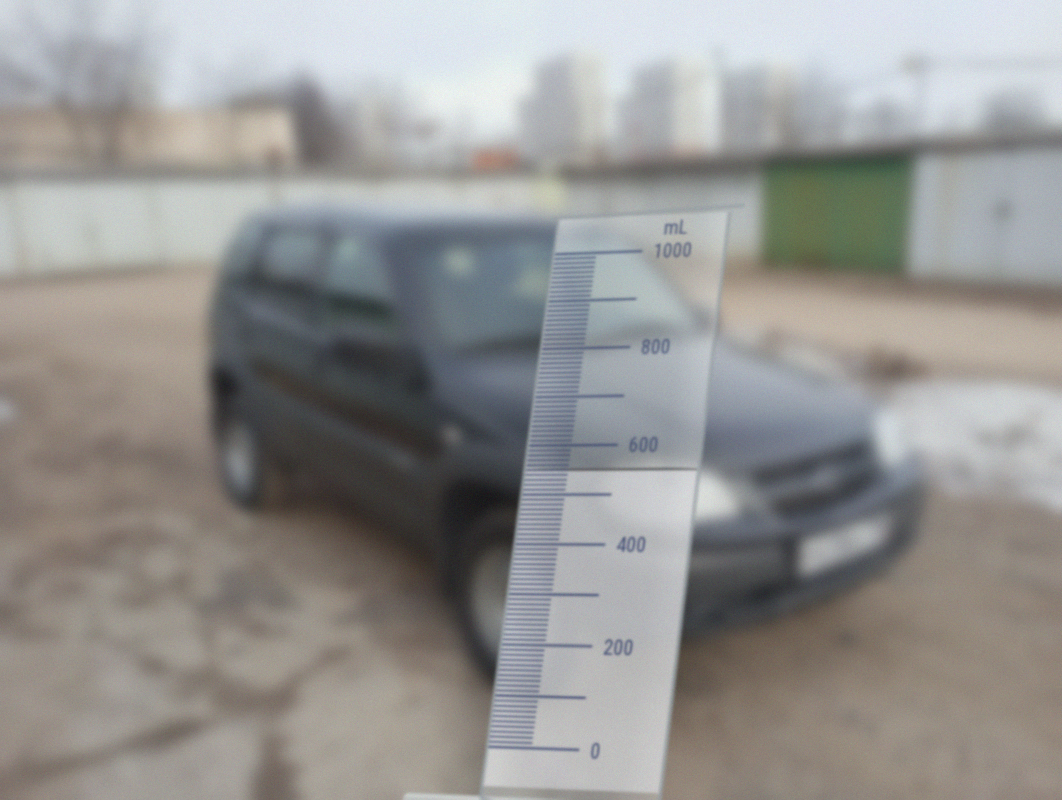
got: 550 mL
